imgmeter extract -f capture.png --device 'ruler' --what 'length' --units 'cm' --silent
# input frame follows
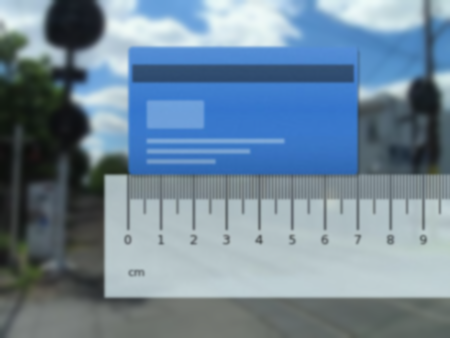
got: 7 cm
